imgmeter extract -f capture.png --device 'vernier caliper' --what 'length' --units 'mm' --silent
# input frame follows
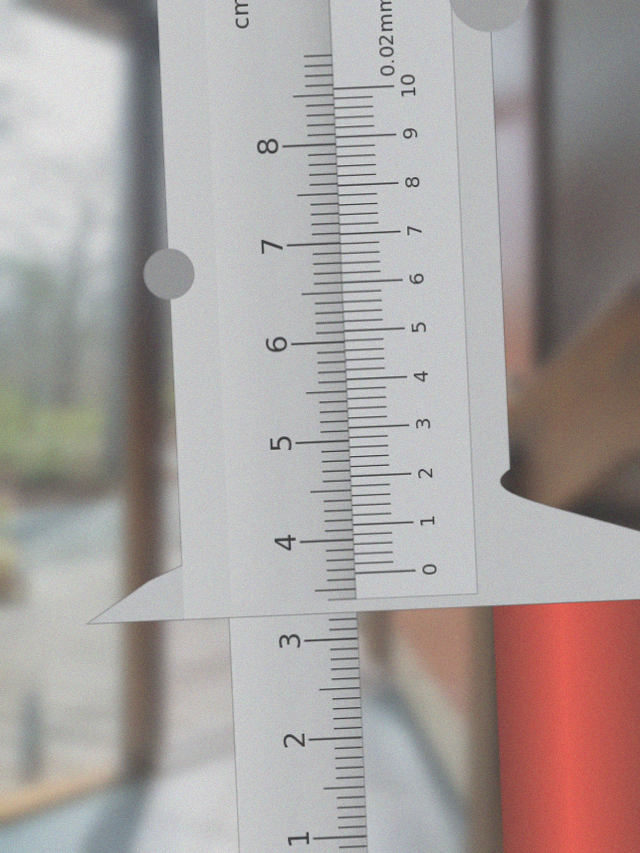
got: 36.6 mm
